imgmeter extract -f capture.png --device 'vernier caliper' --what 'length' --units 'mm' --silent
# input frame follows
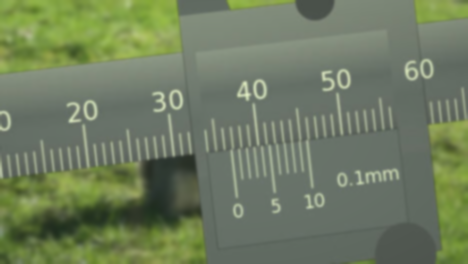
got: 36.8 mm
